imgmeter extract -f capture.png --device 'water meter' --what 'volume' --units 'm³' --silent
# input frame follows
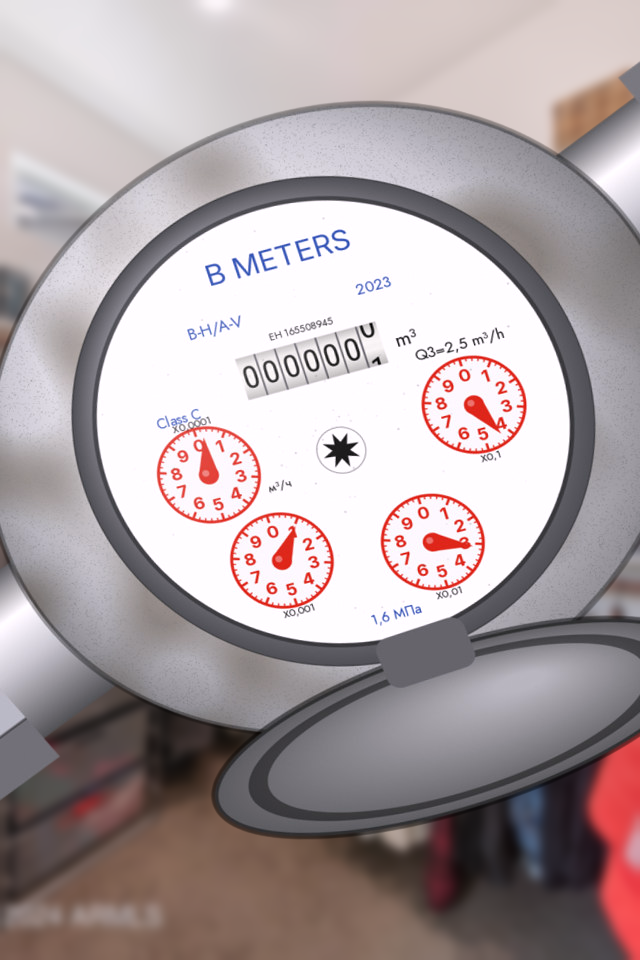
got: 0.4310 m³
